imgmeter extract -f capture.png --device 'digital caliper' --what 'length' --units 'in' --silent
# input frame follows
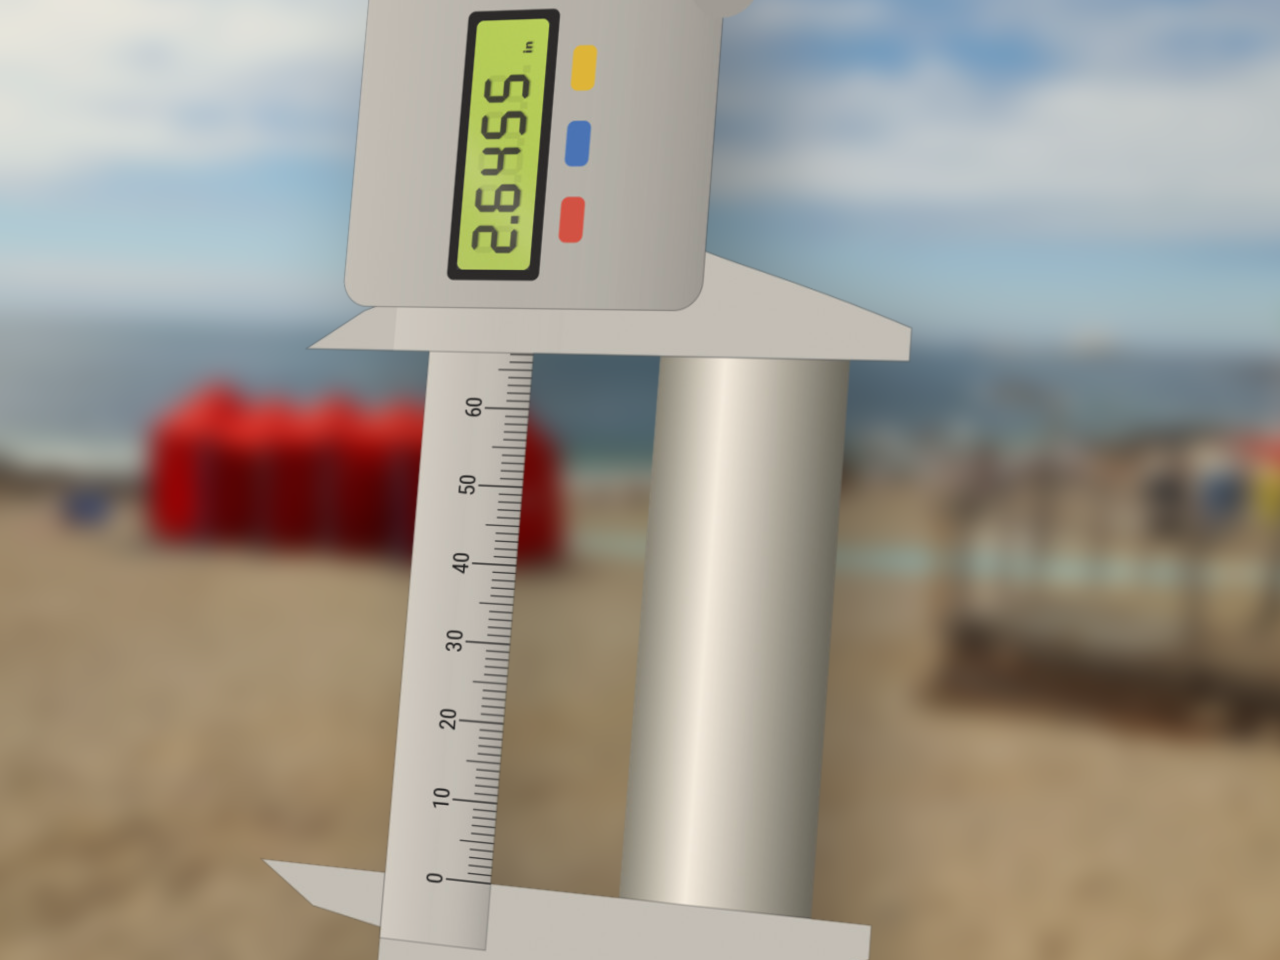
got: 2.6455 in
